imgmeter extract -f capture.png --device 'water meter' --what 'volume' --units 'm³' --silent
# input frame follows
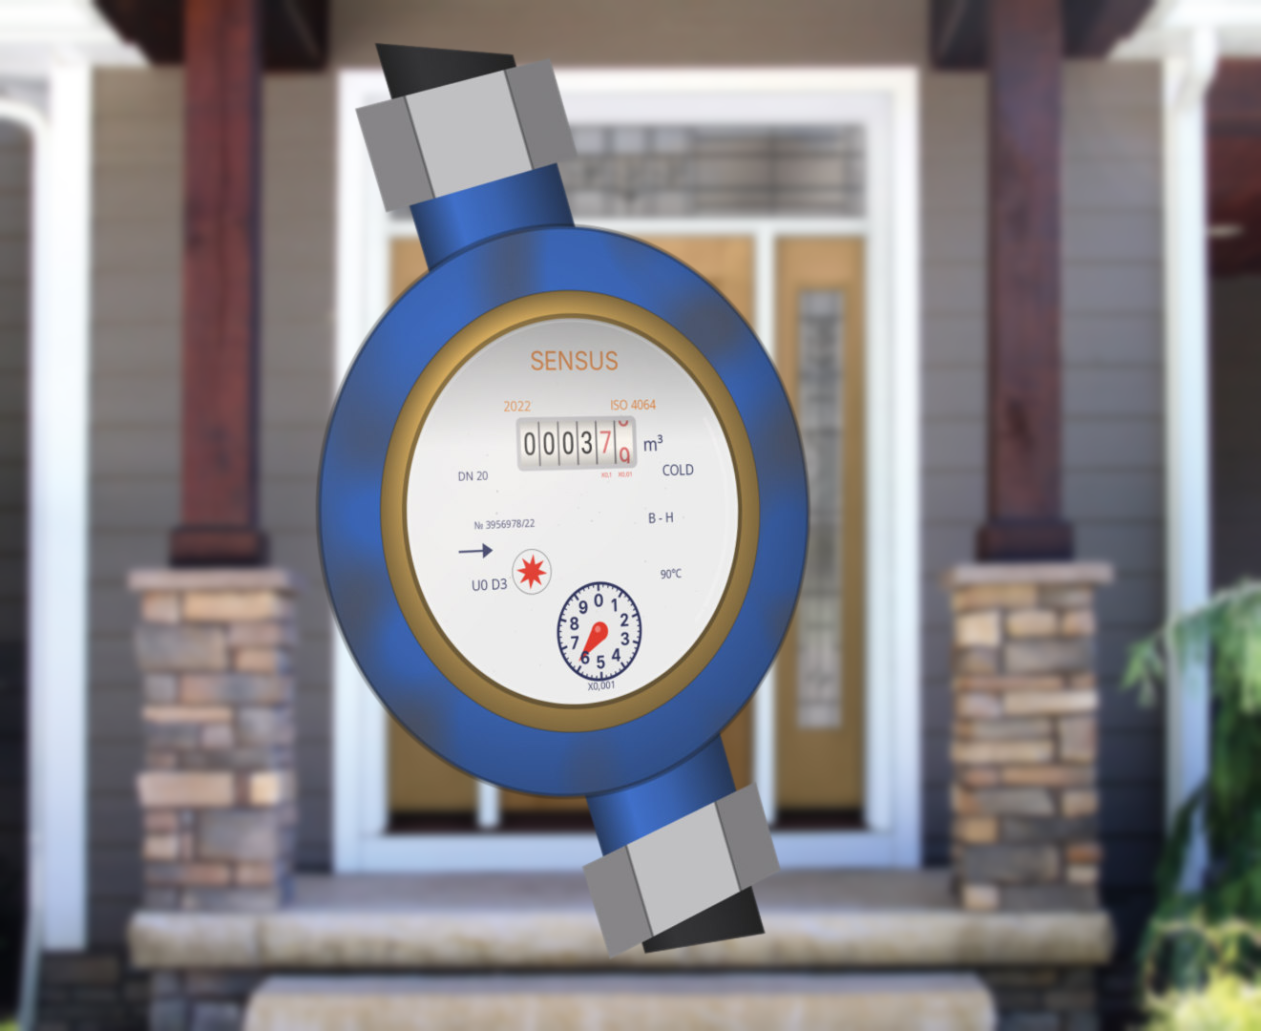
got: 3.786 m³
